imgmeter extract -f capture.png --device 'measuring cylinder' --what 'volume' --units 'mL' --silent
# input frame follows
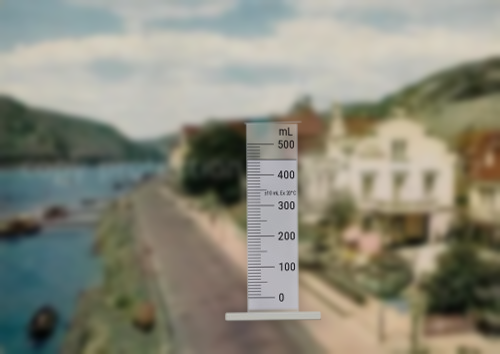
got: 450 mL
